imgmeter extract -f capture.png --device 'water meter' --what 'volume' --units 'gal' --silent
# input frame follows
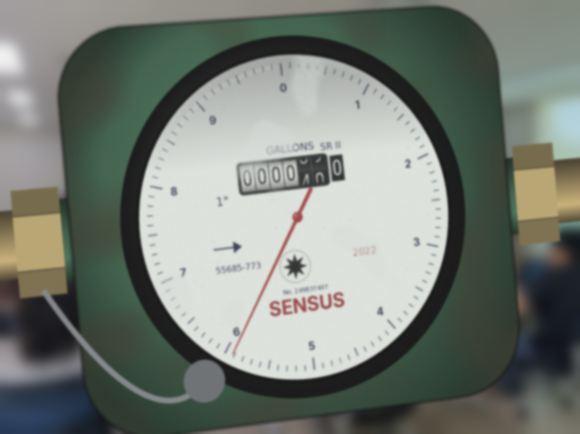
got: 395.9 gal
